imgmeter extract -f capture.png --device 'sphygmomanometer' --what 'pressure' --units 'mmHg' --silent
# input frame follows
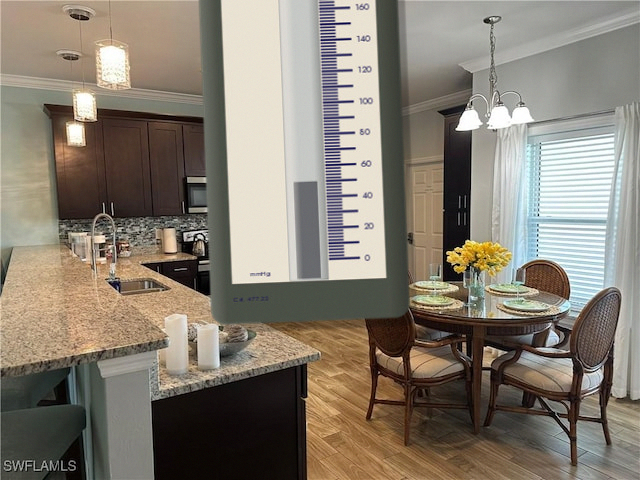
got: 50 mmHg
